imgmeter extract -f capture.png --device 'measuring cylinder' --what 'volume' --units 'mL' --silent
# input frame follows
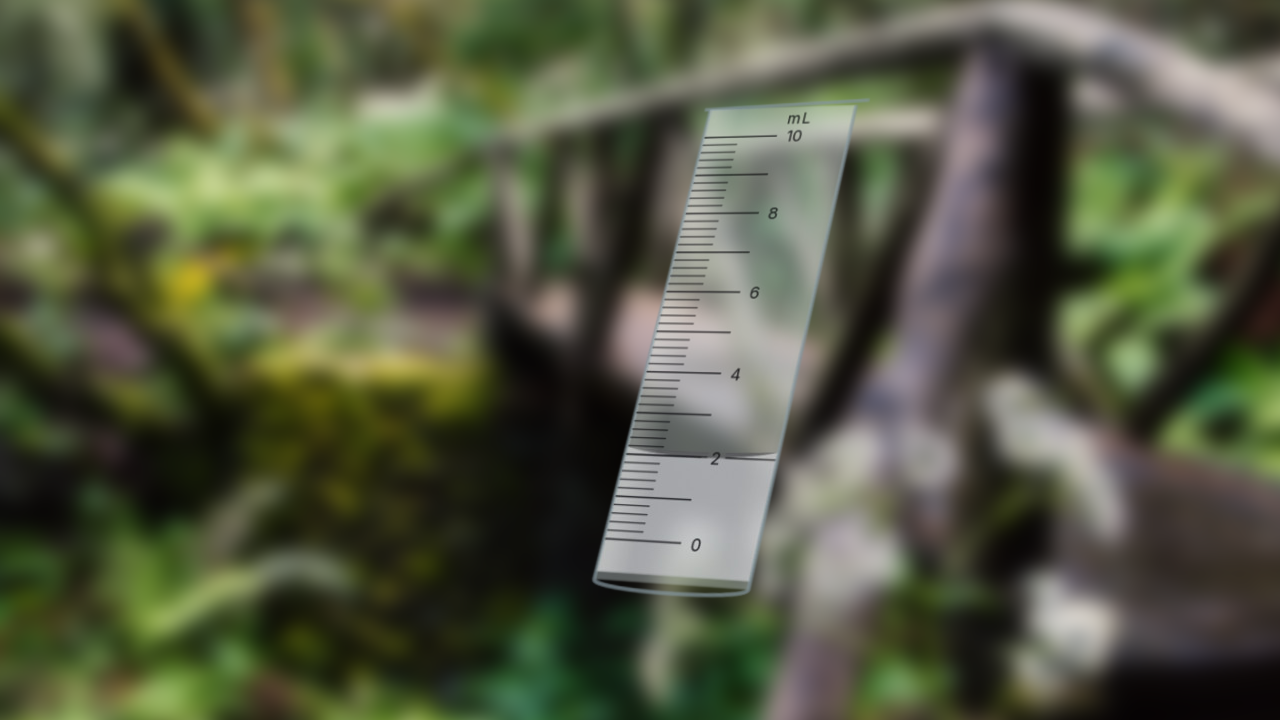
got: 2 mL
